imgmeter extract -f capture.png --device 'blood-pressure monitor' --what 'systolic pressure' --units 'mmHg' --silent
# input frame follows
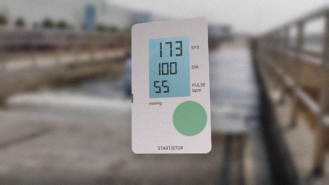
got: 173 mmHg
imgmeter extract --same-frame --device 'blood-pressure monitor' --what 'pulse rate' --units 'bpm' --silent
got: 55 bpm
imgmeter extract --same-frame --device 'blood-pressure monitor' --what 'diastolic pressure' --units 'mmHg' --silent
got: 100 mmHg
